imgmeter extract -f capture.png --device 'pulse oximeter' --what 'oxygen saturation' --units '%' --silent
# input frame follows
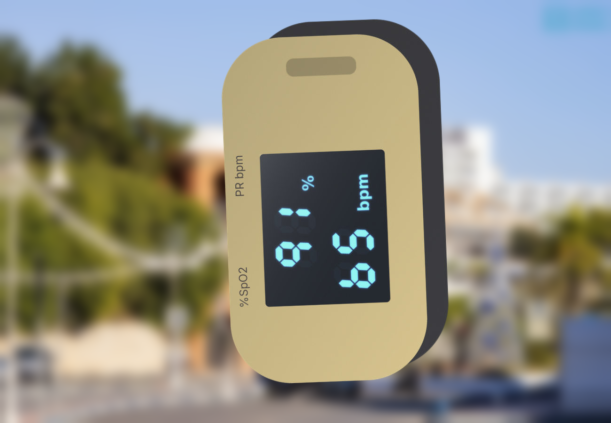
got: 91 %
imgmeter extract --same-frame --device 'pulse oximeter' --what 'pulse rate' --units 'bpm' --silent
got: 65 bpm
